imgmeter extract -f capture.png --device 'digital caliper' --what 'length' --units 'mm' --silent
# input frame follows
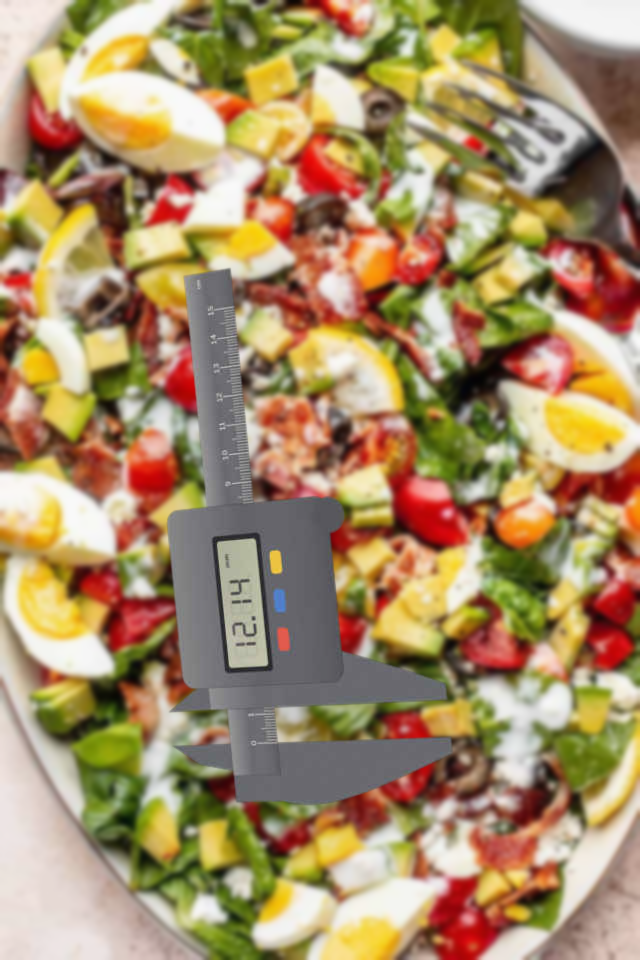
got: 12.14 mm
